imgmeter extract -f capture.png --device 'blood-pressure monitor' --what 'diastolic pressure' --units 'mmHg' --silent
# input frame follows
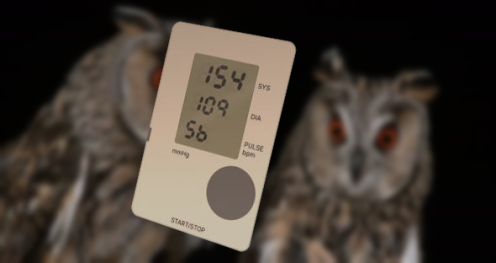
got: 109 mmHg
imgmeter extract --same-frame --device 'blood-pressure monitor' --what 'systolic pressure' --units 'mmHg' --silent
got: 154 mmHg
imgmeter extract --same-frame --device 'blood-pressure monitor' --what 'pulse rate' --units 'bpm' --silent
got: 56 bpm
